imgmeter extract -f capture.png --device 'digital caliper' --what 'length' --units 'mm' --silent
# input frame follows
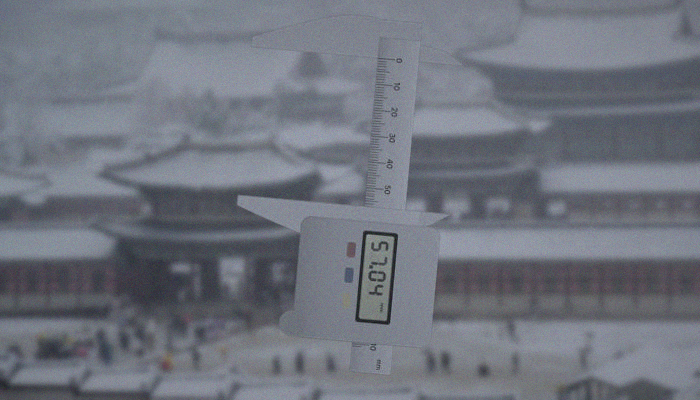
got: 57.04 mm
